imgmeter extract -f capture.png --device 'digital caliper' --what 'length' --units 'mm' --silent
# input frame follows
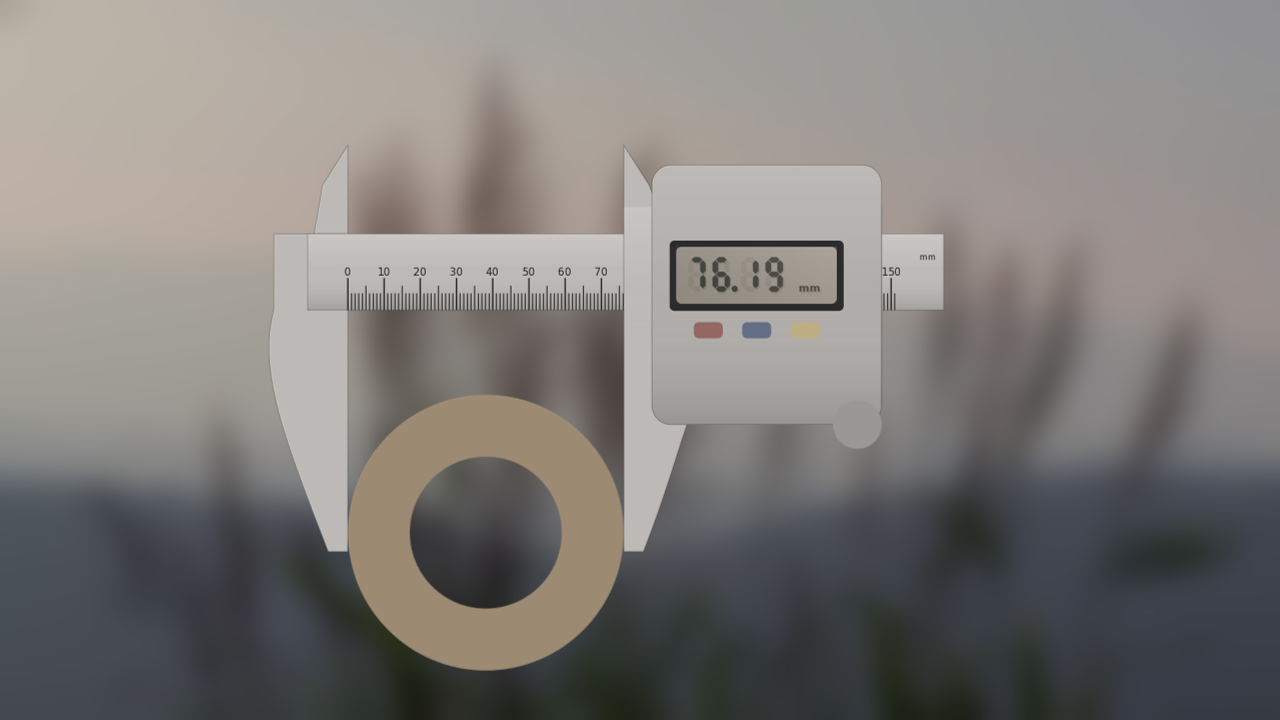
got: 76.19 mm
